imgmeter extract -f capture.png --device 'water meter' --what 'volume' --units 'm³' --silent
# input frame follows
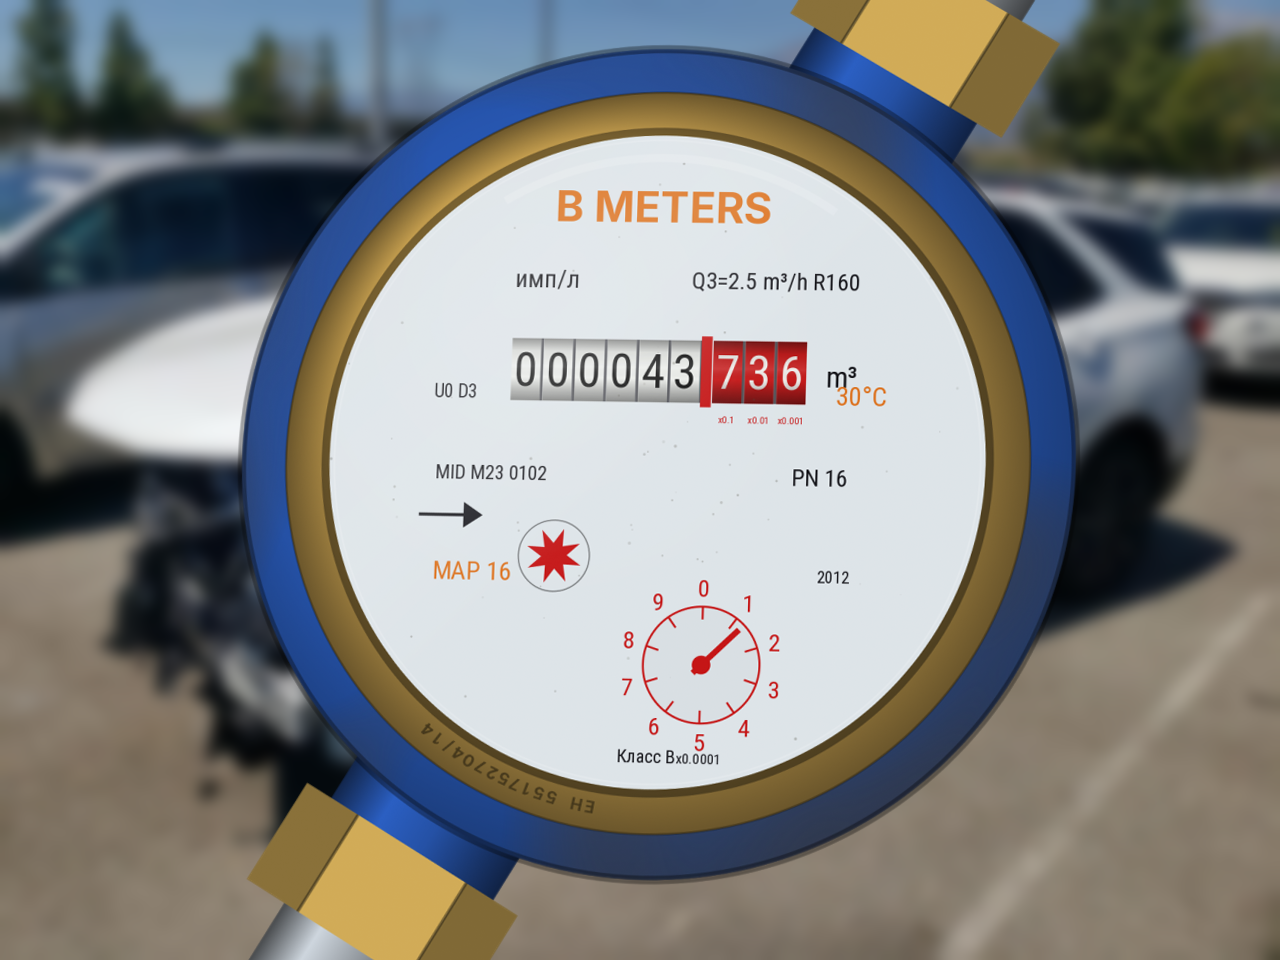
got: 43.7361 m³
